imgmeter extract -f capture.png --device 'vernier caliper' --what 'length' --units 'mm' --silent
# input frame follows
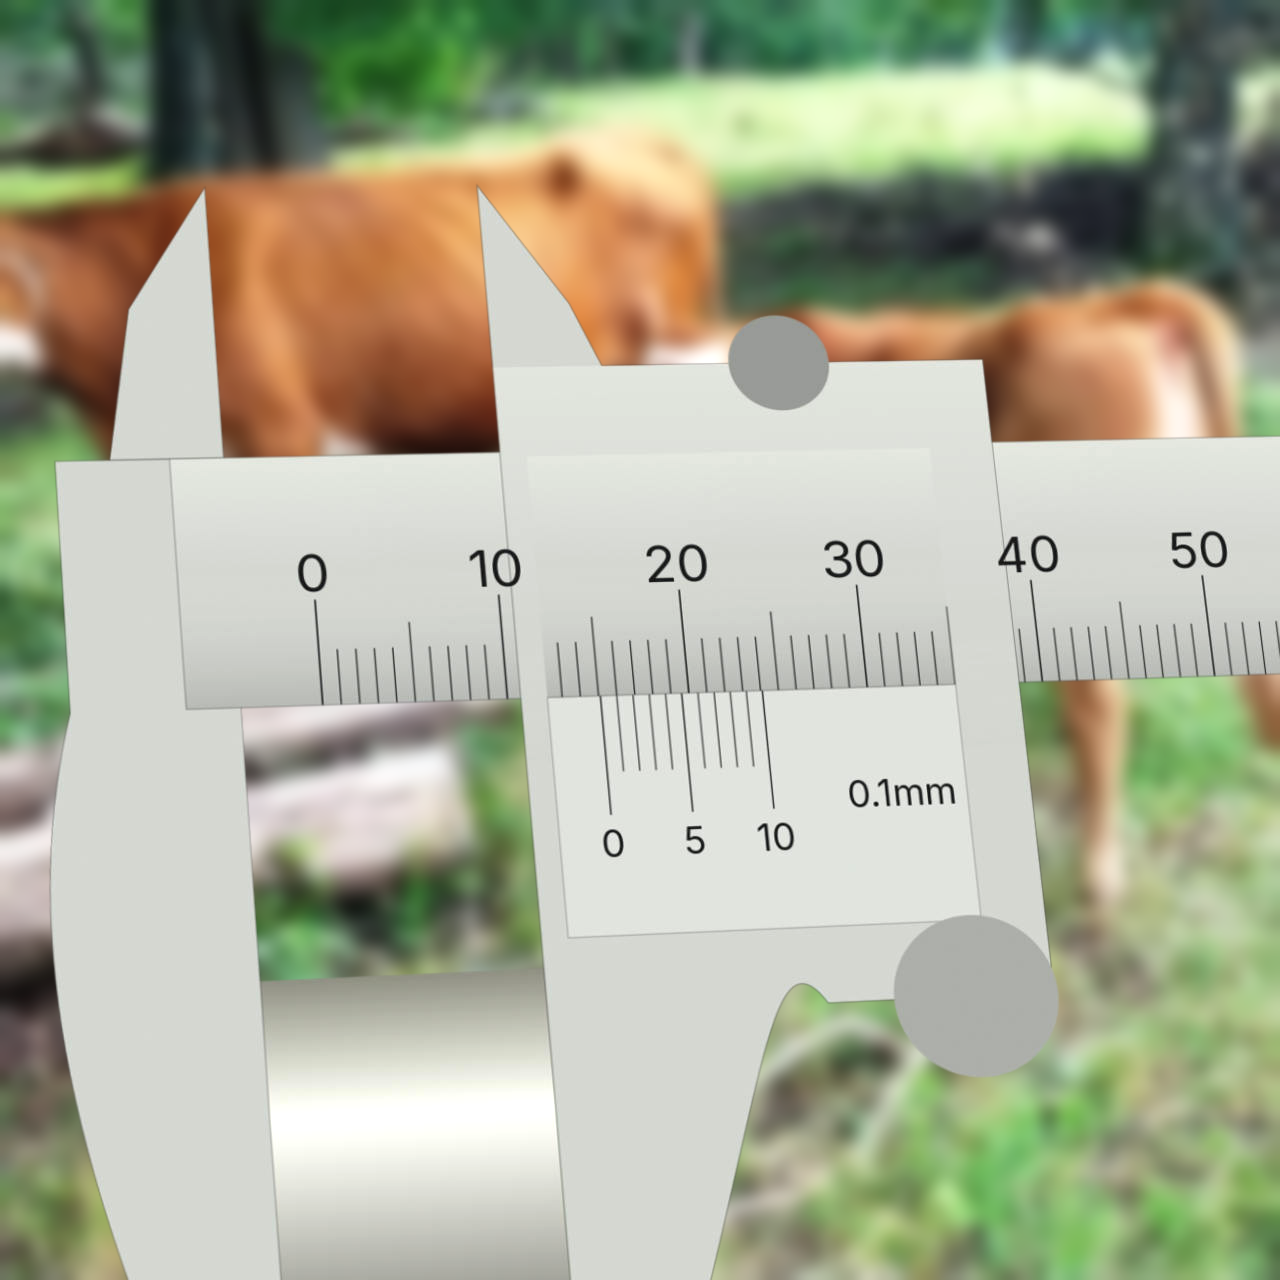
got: 15.1 mm
